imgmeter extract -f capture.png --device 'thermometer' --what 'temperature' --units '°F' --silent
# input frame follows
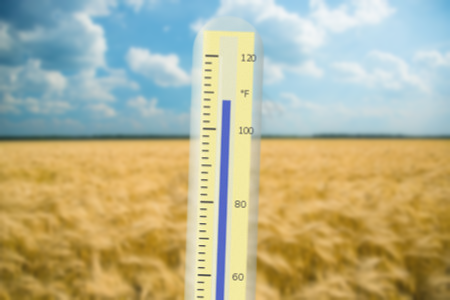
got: 108 °F
